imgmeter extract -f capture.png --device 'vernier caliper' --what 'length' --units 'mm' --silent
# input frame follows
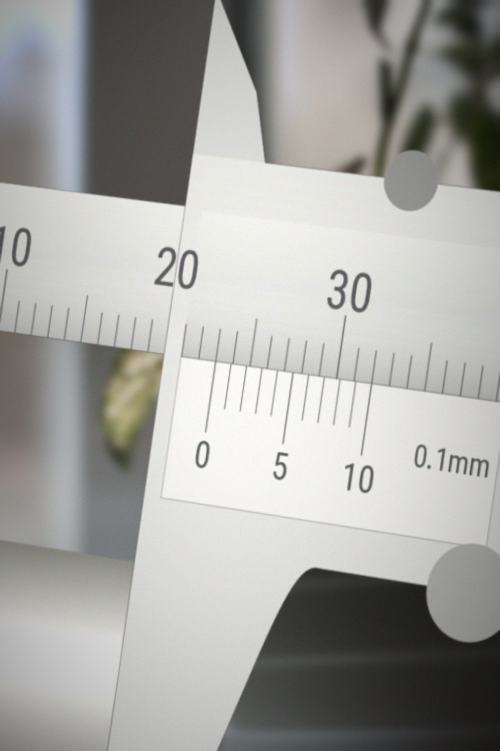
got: 23.0 mm
